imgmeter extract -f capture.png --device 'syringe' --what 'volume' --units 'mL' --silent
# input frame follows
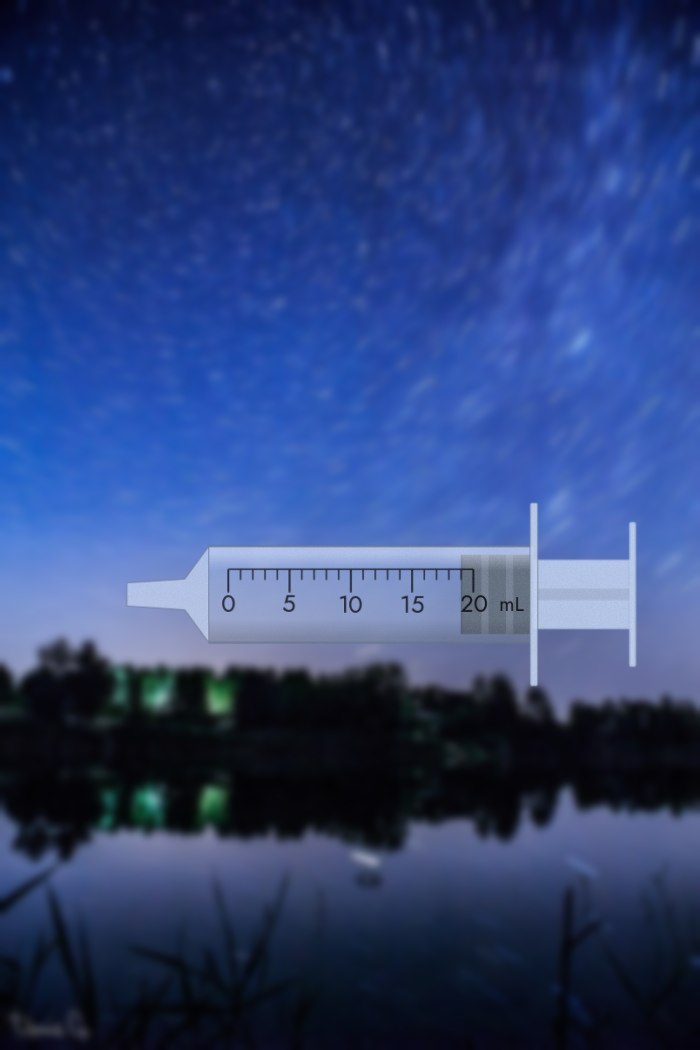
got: 19 mL
